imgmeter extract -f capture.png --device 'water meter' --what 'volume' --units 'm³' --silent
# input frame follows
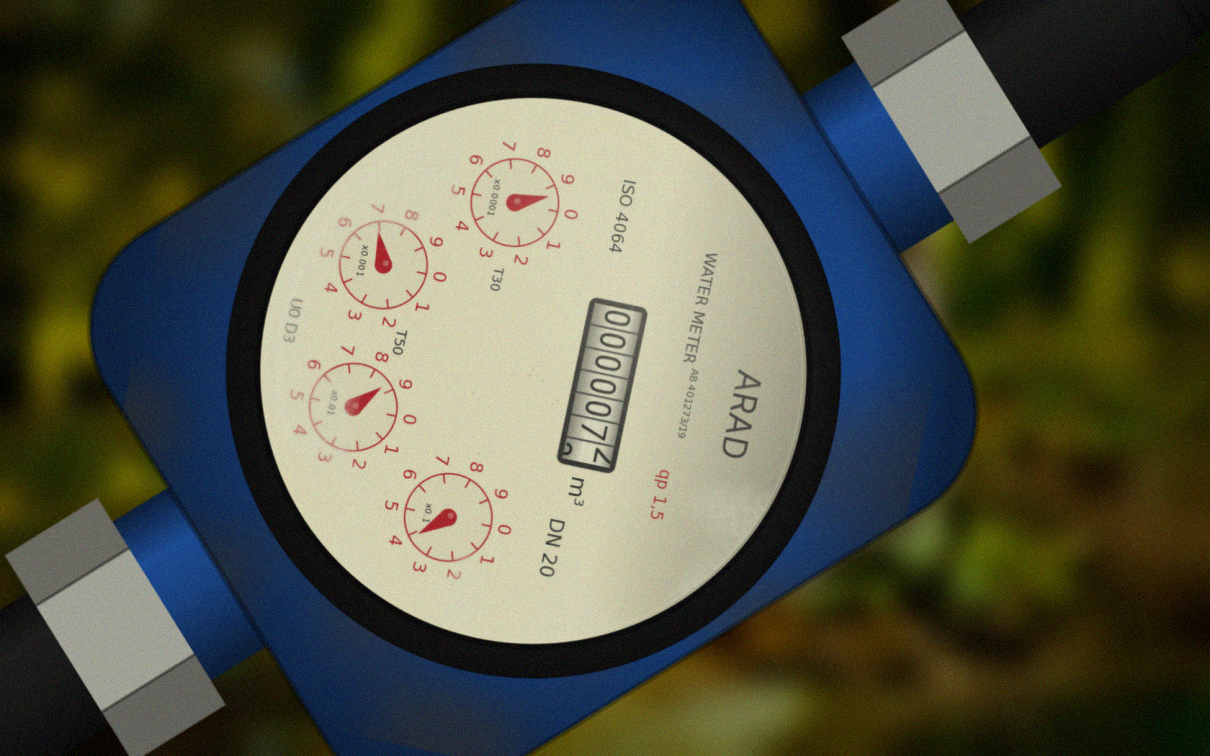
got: 72.3869 m³
